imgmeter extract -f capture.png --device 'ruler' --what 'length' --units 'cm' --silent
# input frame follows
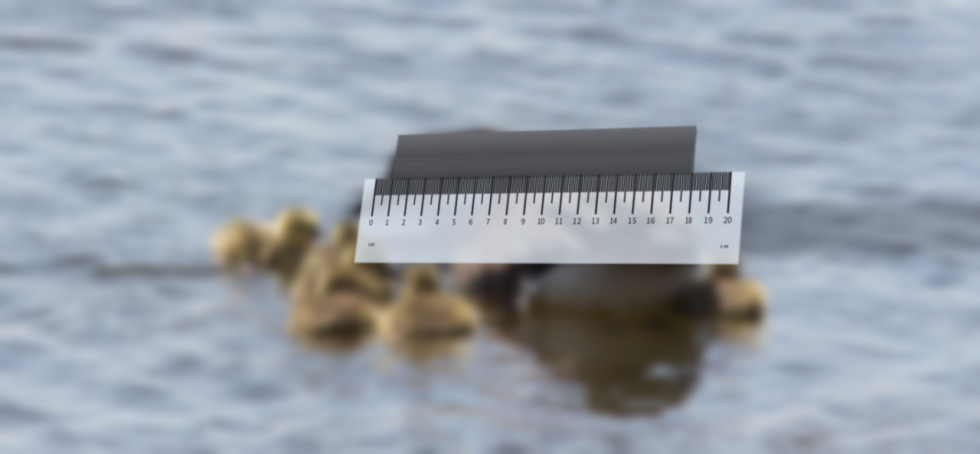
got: 17 cm
